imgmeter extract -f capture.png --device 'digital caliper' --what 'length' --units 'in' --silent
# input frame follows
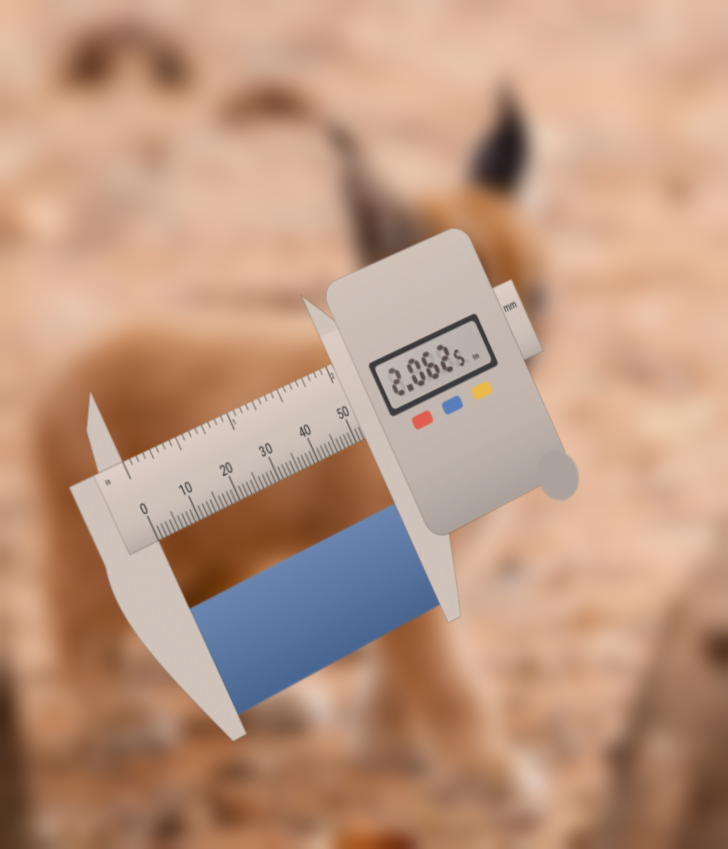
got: 2.0625 in
